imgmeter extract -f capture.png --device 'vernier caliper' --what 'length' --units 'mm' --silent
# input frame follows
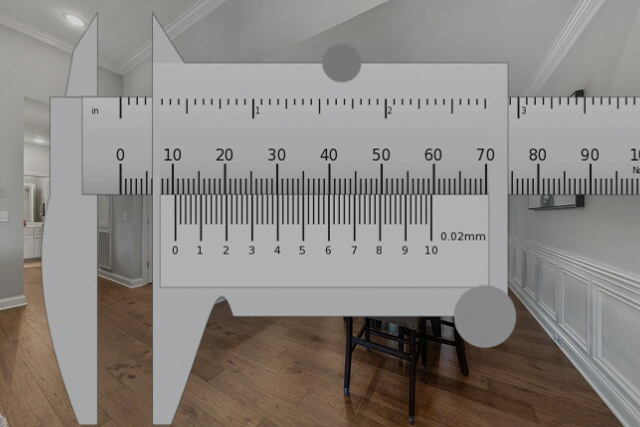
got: 10.5 mm
